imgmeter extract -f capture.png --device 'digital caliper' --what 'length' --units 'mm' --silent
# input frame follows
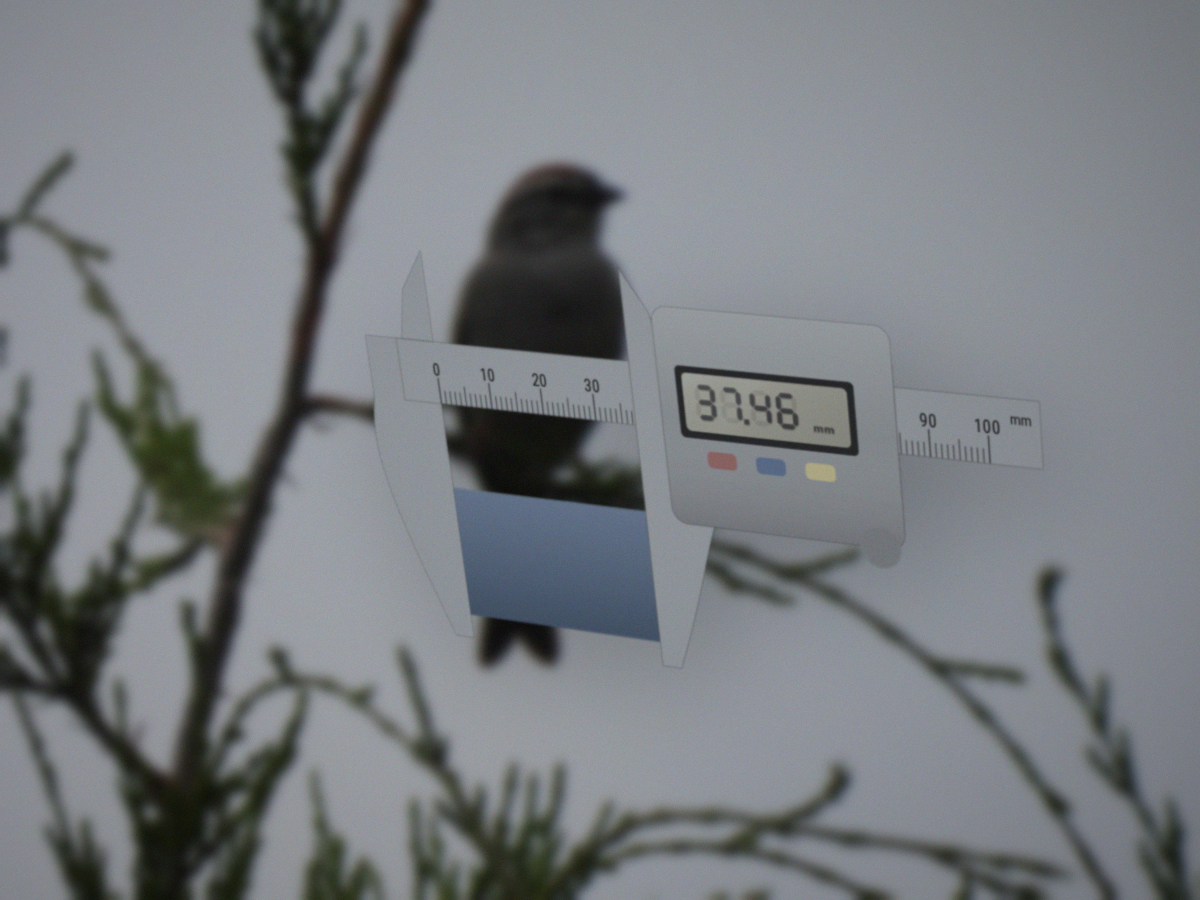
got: 37.46 mm
